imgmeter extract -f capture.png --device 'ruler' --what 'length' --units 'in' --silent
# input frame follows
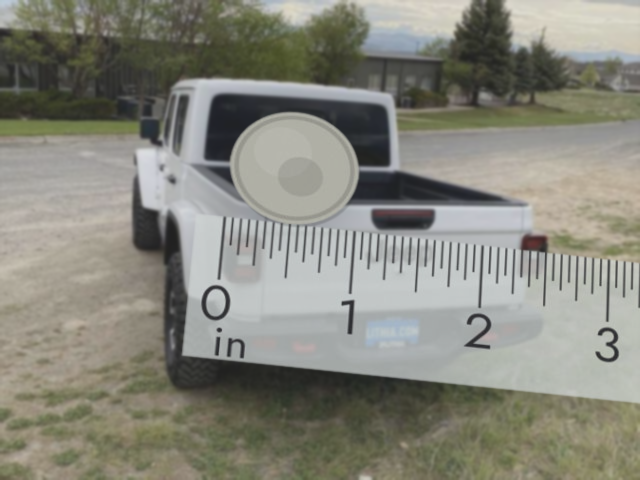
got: 1 in
